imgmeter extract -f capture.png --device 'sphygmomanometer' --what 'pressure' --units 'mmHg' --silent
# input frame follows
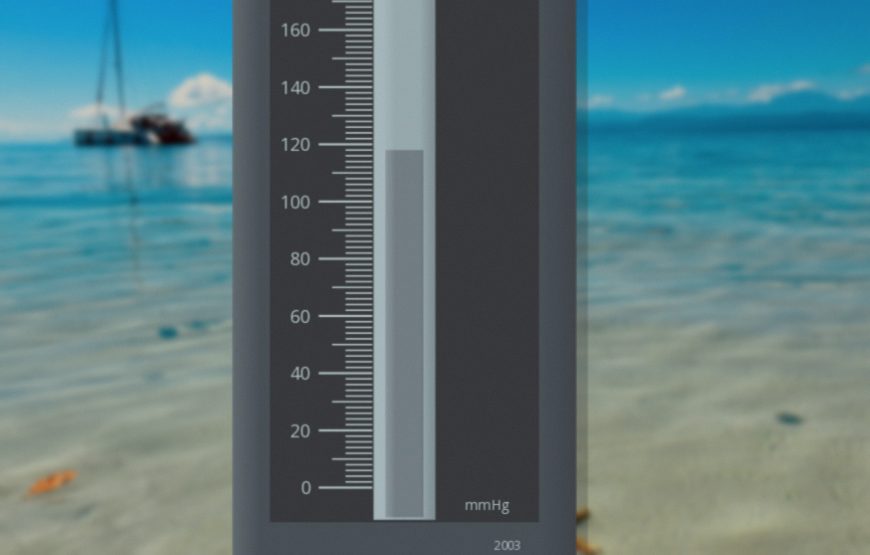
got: 118 mmHg
